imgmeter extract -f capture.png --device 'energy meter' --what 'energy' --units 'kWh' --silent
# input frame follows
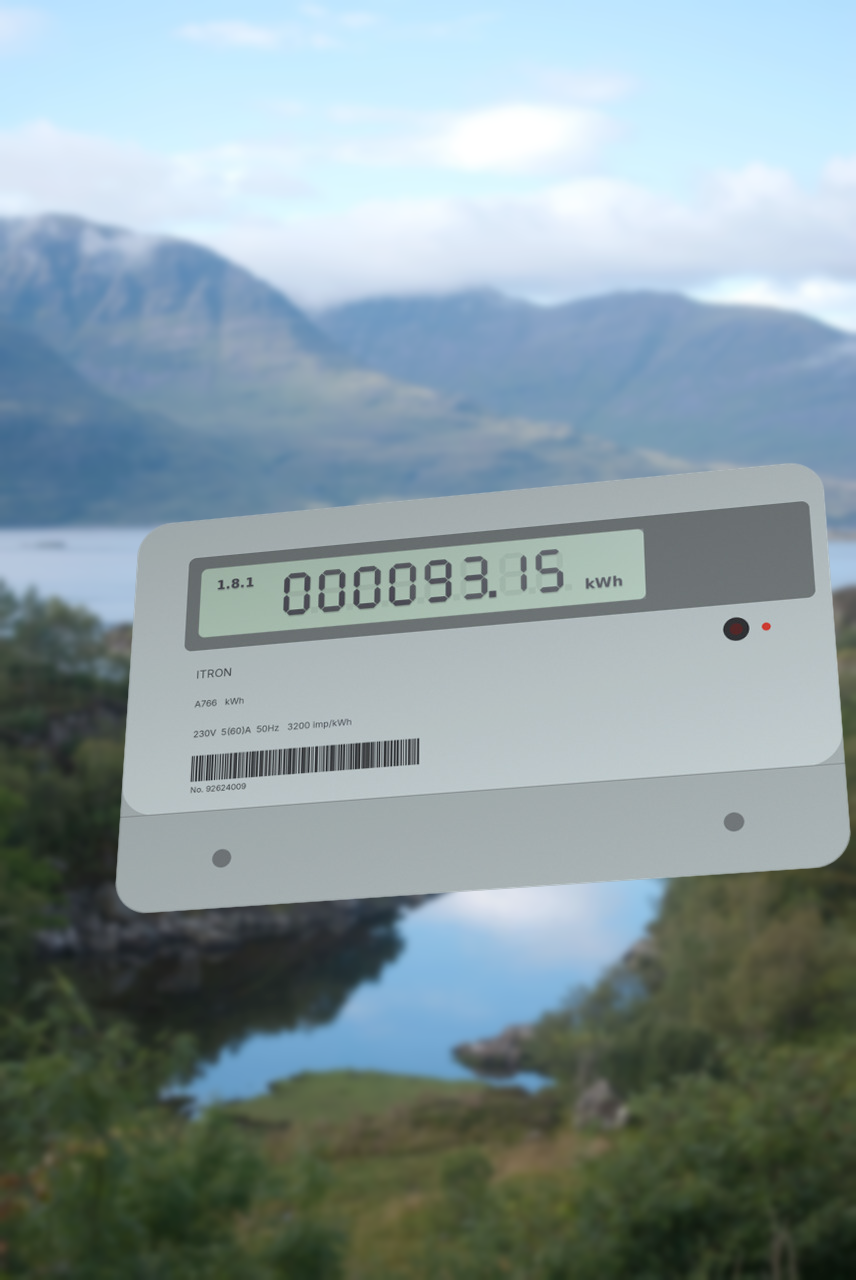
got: 93.15 kWh
